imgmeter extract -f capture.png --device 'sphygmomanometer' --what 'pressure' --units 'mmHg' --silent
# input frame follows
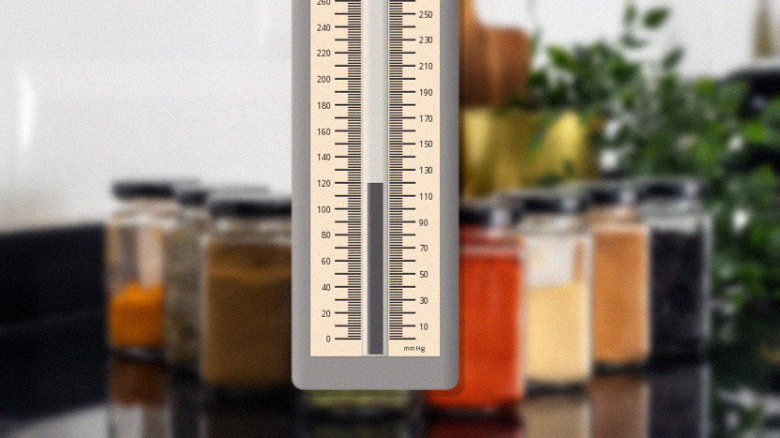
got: 120 mmHg
